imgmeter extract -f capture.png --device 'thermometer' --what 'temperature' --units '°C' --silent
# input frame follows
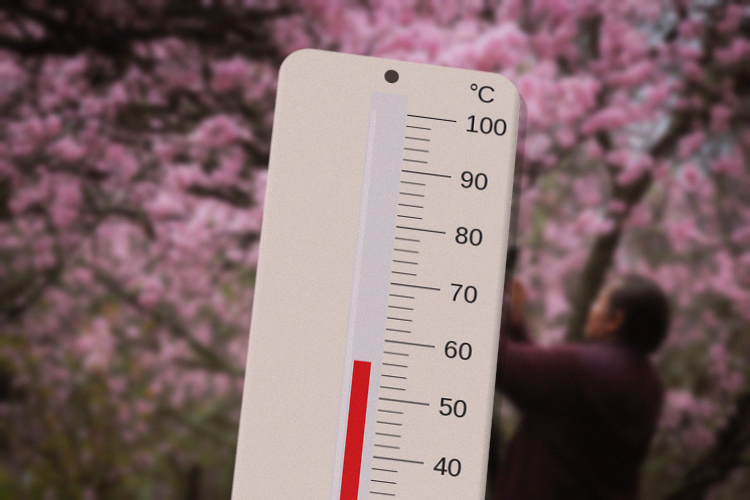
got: 56 °C
